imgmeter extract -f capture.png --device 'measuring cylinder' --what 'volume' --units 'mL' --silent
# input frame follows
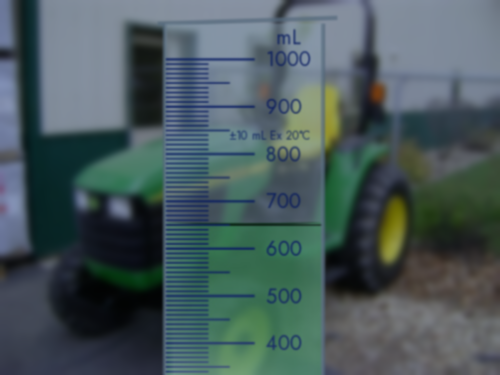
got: 650 mL
